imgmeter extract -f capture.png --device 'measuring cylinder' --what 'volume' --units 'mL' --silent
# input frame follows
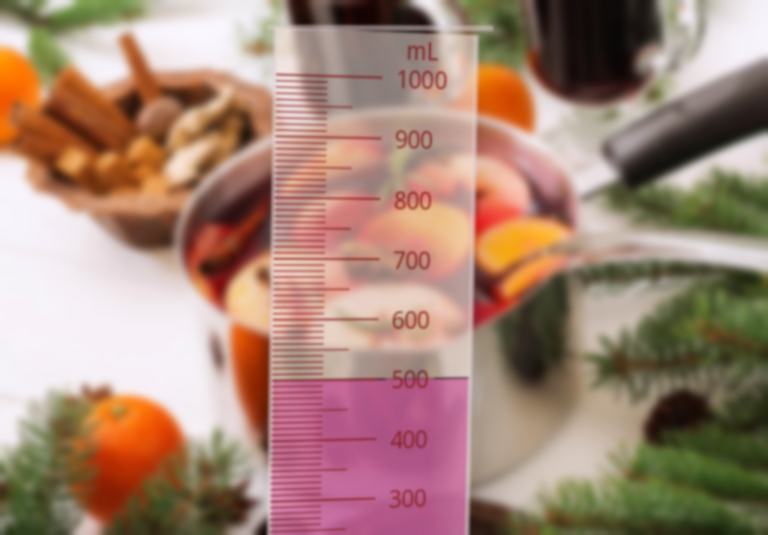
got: 500 mL
